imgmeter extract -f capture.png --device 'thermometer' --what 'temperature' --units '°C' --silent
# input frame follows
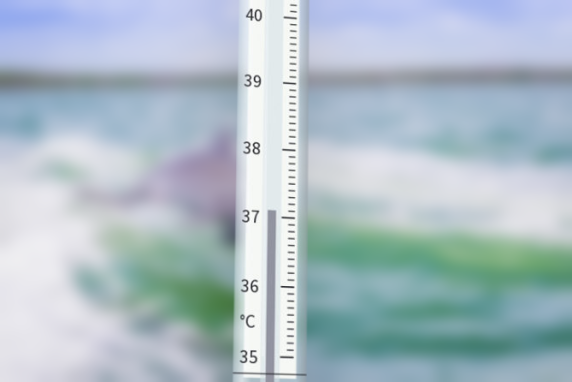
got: 37.1 °C
